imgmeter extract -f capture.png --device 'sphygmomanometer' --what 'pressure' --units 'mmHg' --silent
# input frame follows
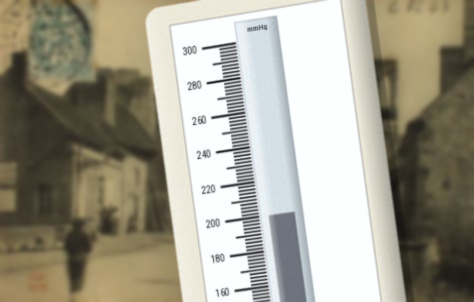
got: 200 mmHg
